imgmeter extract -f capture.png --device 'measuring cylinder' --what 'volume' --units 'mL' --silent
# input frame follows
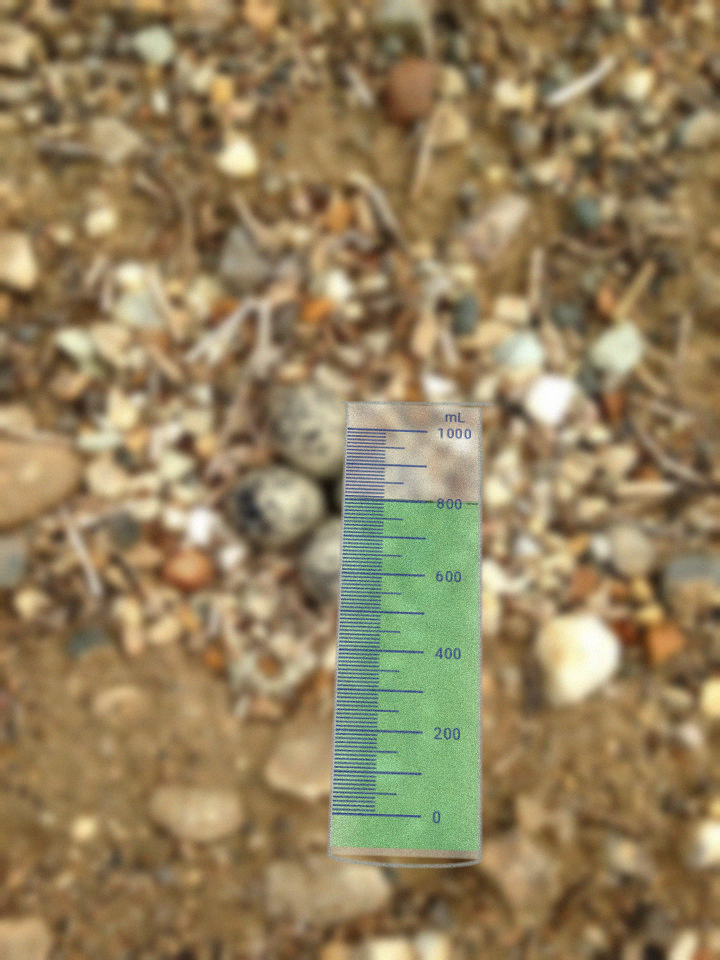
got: 800 mL
